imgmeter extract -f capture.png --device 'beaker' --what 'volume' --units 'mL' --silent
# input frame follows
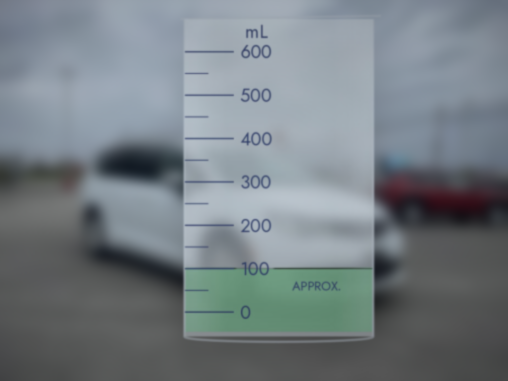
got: 100 mL
